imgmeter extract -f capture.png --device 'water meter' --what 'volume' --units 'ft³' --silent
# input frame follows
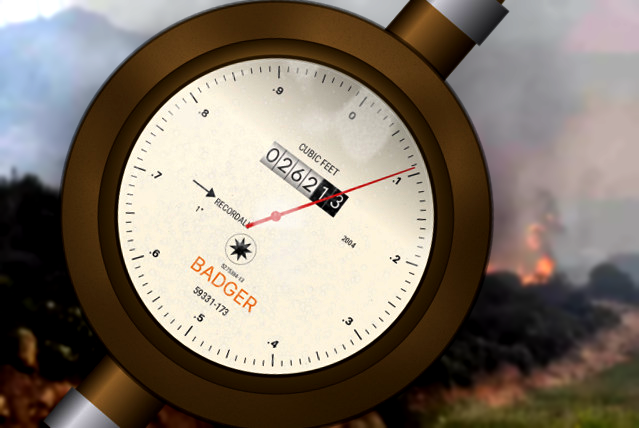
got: 26213.09 ft³
